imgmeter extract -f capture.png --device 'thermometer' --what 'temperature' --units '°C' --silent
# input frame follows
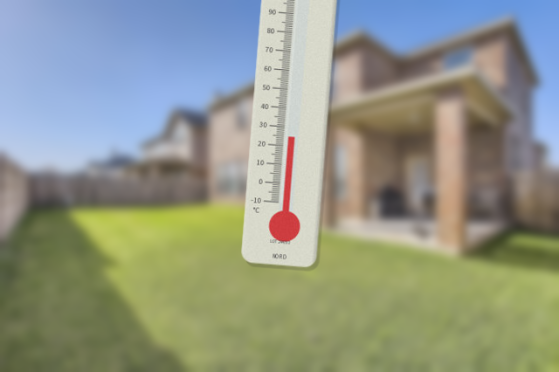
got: 25 °C
